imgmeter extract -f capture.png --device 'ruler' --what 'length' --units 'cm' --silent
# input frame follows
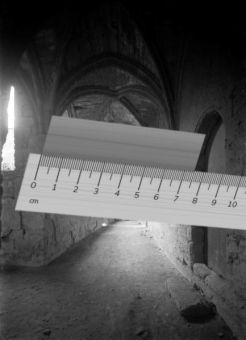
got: 7.5 cm
